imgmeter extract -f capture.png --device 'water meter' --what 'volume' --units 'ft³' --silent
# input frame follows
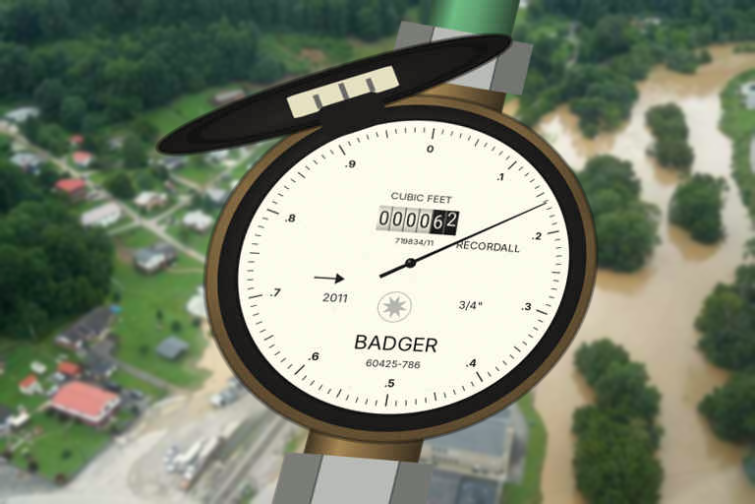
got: 62.16 ft³
